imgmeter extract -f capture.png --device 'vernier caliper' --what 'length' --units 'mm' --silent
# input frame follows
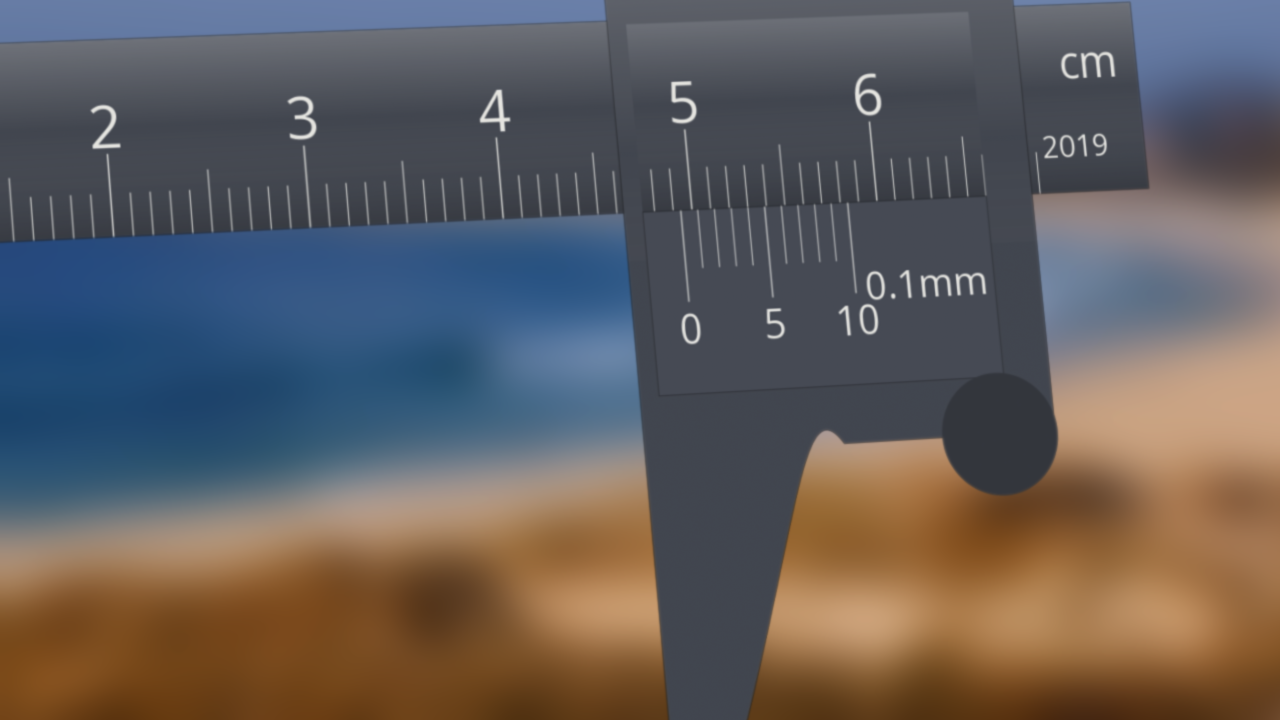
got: 49.4 mm
